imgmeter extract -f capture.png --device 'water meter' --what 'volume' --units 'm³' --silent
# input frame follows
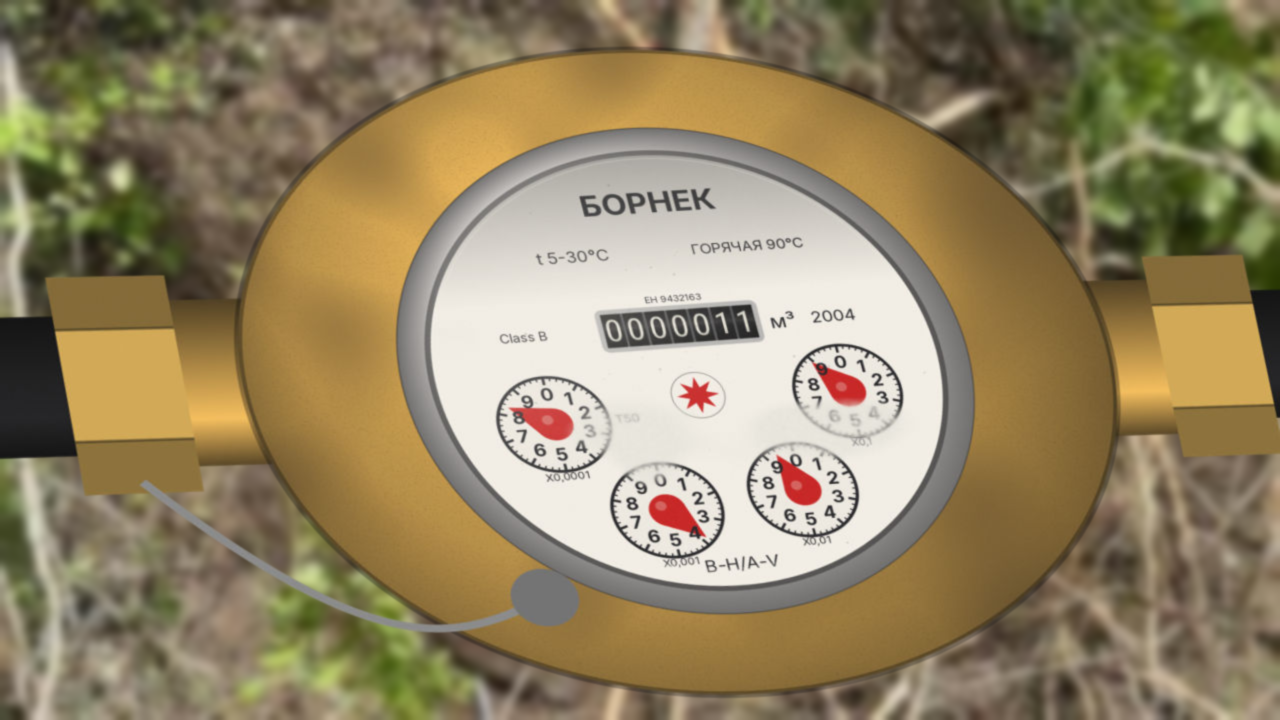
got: 11.8938 m³
